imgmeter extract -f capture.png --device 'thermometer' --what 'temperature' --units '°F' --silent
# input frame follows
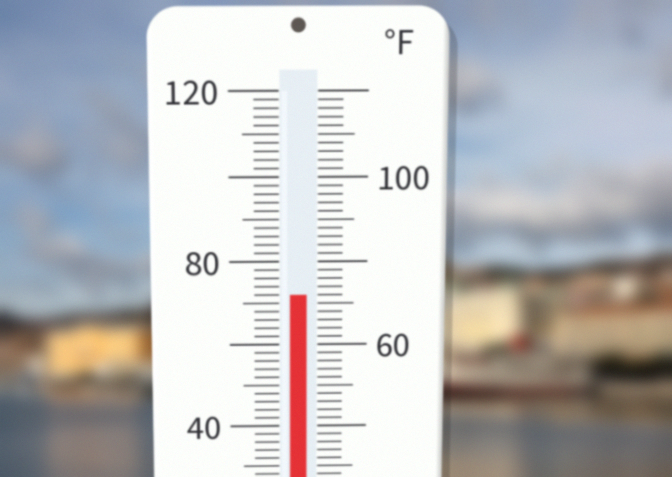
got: 72 °F
